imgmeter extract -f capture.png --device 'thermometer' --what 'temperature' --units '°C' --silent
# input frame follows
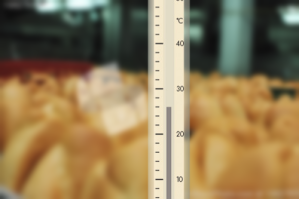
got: 26 °C
